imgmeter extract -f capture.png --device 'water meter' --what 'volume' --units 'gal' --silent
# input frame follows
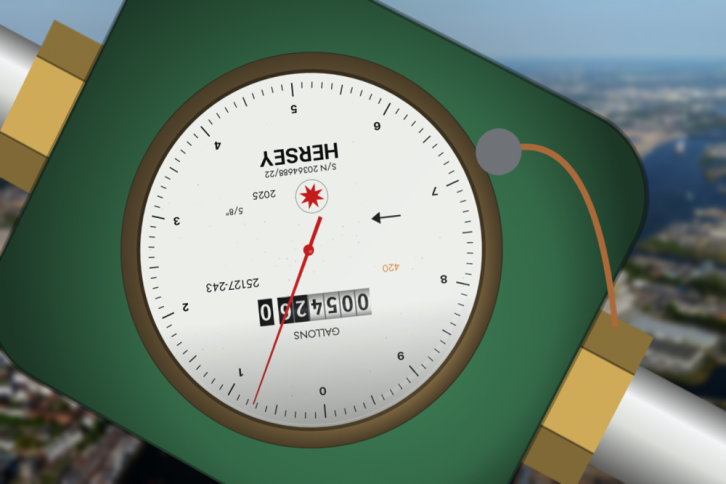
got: 54260.7 gal
